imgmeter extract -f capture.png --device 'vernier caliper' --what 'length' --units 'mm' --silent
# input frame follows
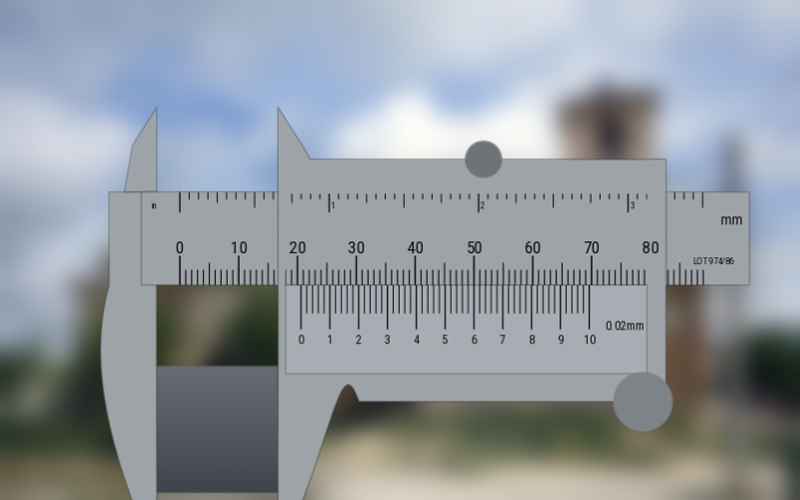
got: 20.6 mm
